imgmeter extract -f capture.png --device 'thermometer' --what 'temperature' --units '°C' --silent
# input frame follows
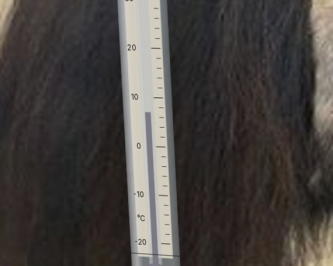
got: 7 °C
